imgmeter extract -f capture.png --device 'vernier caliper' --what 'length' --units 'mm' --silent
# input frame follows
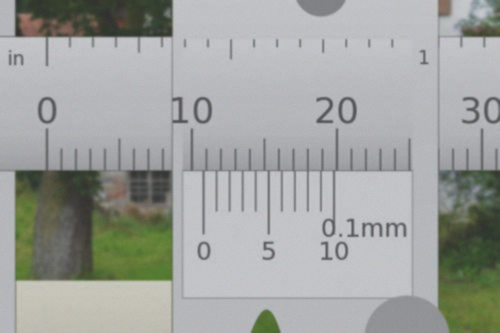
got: 10.8 mm
